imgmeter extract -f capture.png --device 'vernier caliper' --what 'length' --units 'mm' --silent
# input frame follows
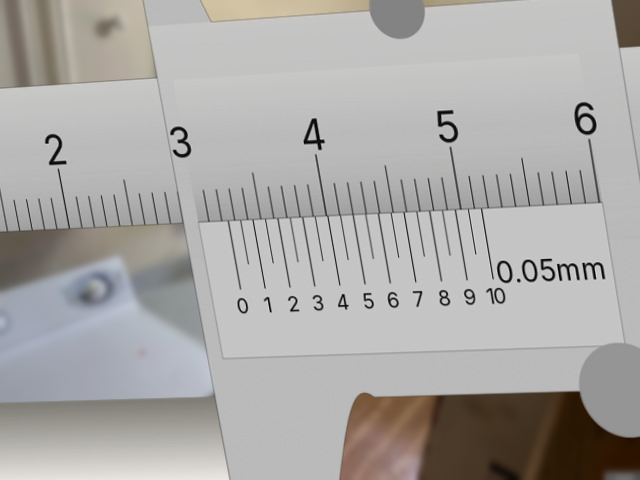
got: 32.5 mm
